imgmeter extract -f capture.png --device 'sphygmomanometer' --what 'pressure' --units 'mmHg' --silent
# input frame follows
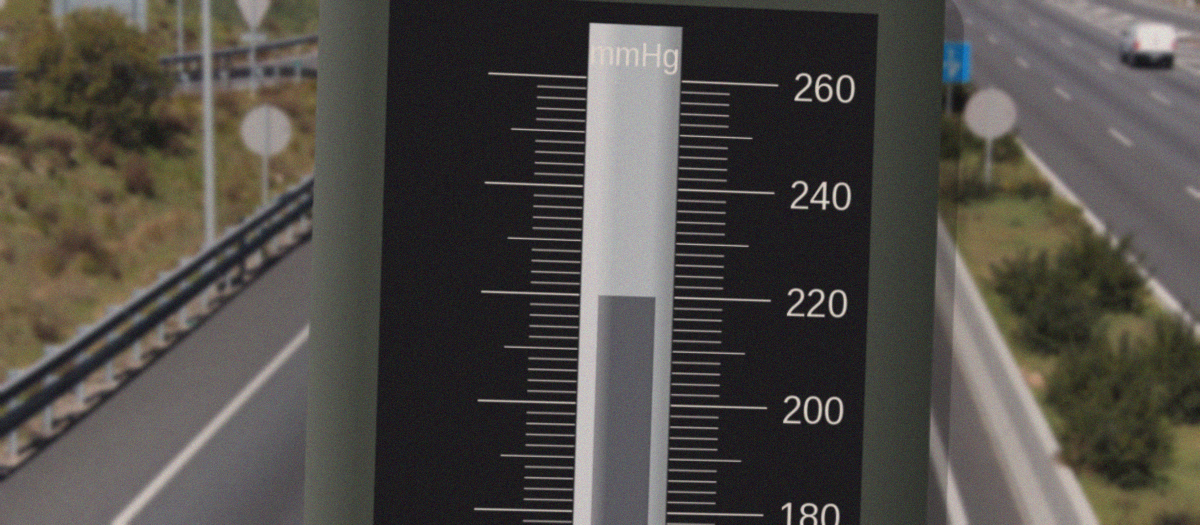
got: 220 mmHg
